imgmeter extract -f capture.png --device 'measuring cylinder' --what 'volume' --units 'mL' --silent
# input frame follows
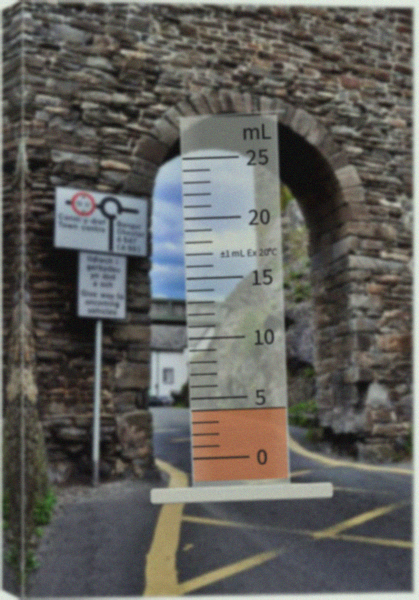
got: 4 mL
